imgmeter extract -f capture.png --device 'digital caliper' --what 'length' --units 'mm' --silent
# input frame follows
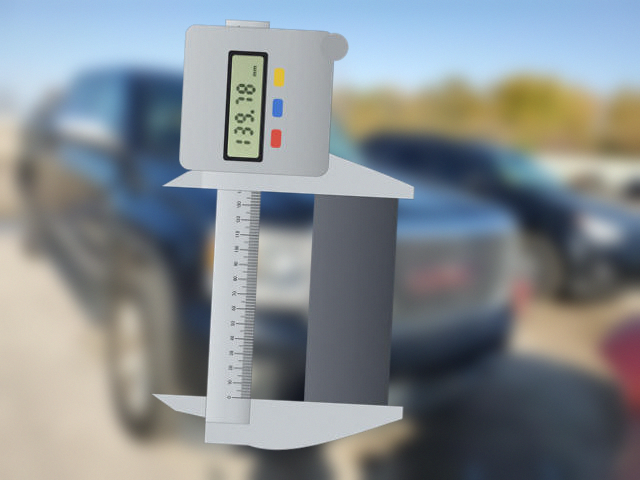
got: 139.78 mm
